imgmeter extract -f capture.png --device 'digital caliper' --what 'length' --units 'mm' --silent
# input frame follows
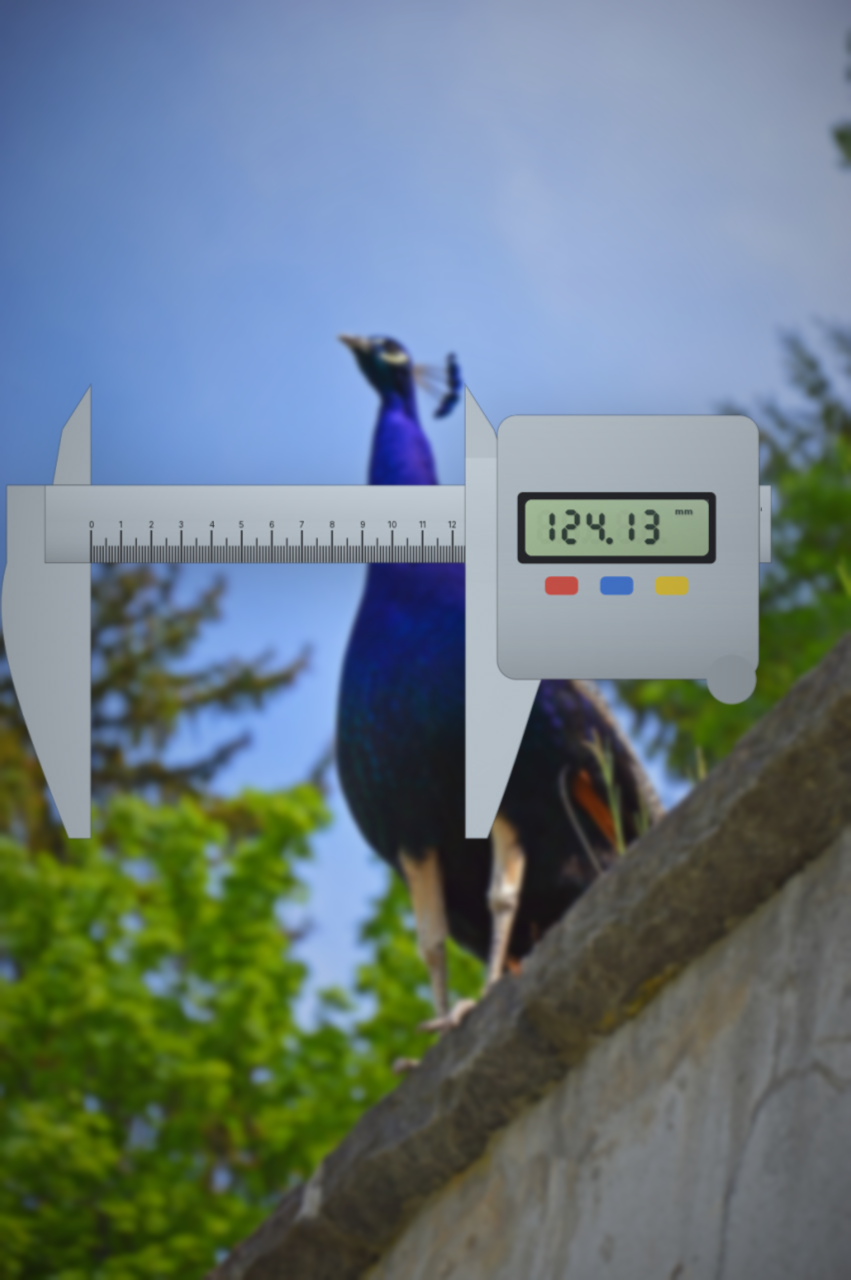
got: 124.13 mm
